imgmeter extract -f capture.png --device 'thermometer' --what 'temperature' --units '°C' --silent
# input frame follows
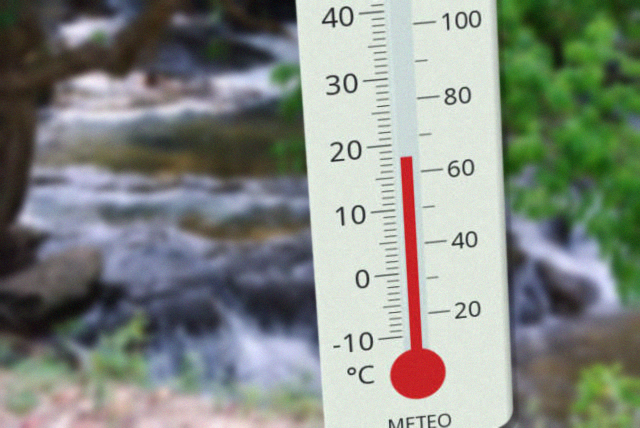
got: 18 °C
